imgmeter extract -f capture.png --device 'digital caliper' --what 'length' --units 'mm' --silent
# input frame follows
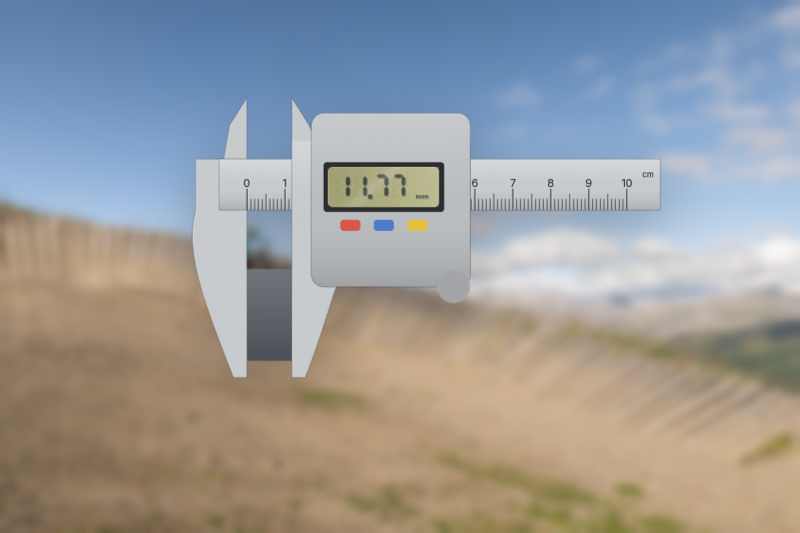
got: 11.77 mm
